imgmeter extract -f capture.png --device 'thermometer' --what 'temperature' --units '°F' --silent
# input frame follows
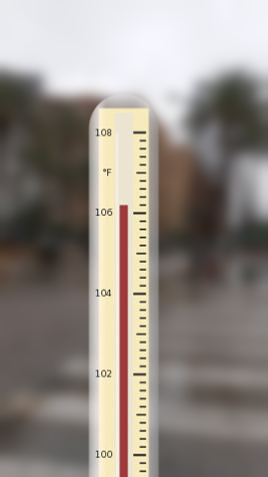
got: 106.2 °F
